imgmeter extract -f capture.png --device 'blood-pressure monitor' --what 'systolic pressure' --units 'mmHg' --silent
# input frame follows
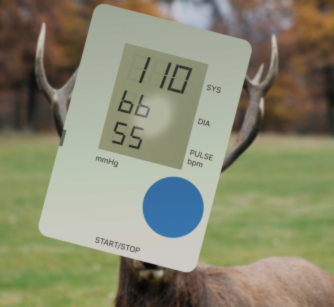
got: 110 mmHg
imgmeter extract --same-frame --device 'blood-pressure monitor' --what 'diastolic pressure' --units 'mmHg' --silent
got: 66 mmHg
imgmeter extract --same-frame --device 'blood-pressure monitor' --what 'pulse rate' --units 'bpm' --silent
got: 55 bpm
